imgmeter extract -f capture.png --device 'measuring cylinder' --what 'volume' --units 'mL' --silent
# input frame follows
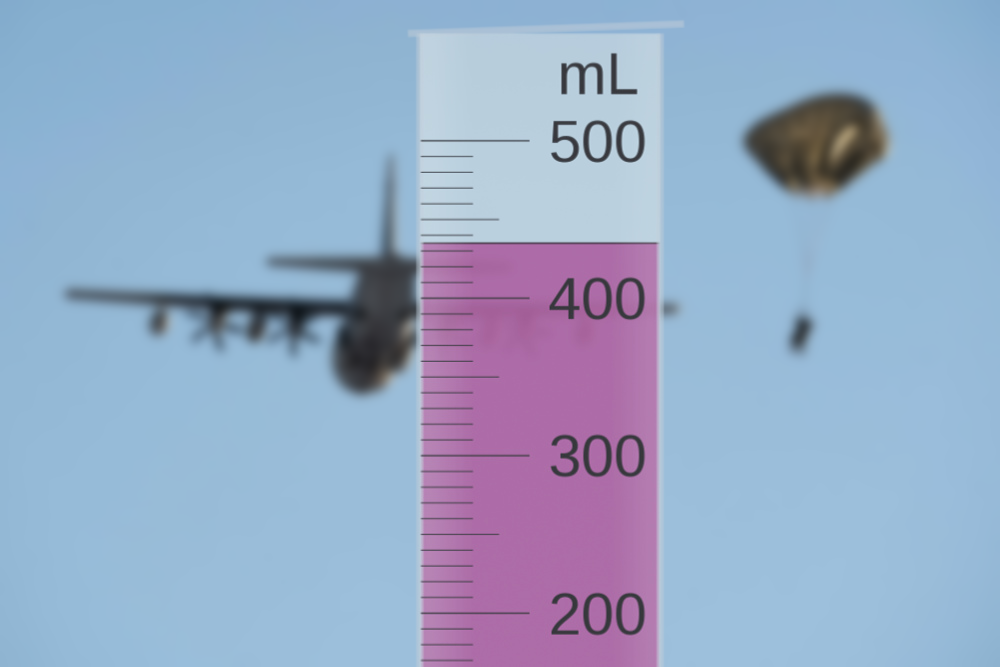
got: 435 mL
